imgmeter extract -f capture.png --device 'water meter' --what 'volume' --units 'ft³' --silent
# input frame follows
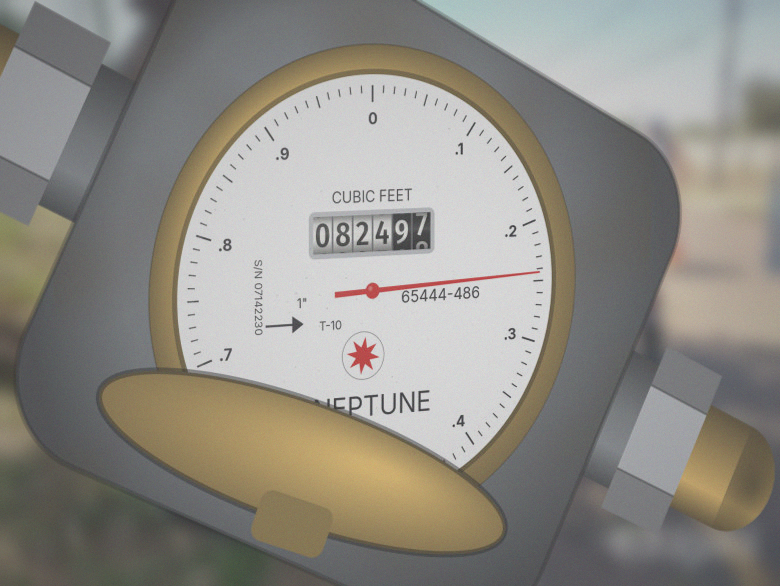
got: 82497.24 ft³
